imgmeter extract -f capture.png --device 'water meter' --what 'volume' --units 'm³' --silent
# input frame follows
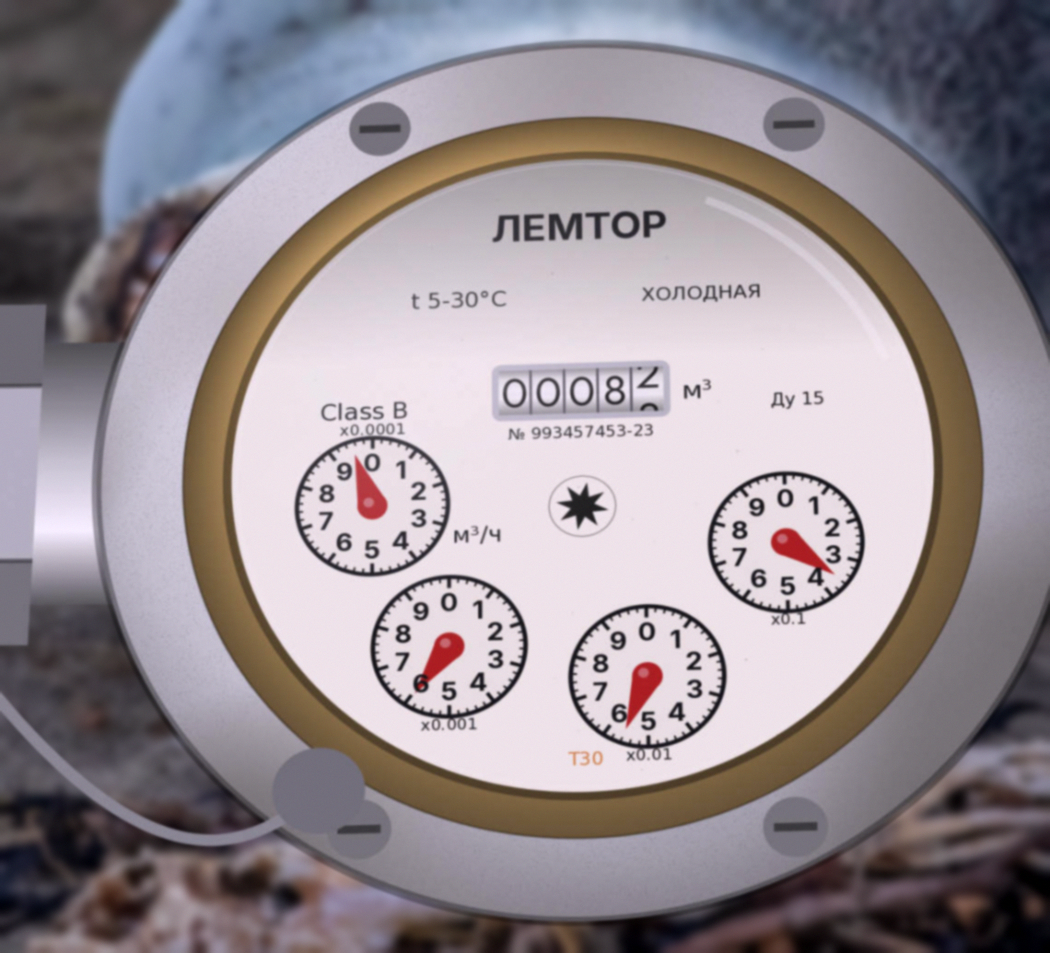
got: 82.3559 m³
